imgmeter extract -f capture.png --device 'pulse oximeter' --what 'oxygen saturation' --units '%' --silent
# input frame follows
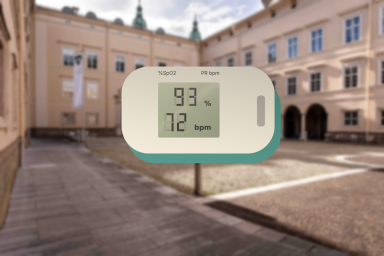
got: 93 %
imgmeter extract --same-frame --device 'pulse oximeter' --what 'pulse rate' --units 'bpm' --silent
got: 72 bpm
